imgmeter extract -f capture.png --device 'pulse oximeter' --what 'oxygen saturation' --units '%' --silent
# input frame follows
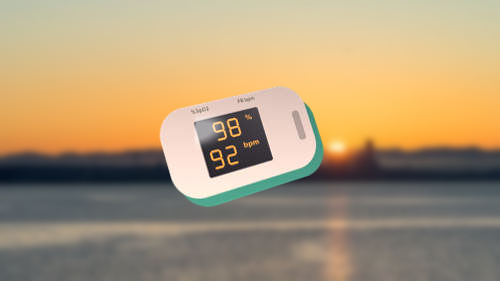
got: 98 %
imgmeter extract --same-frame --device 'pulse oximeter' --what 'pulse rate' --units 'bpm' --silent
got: 92 bpm
